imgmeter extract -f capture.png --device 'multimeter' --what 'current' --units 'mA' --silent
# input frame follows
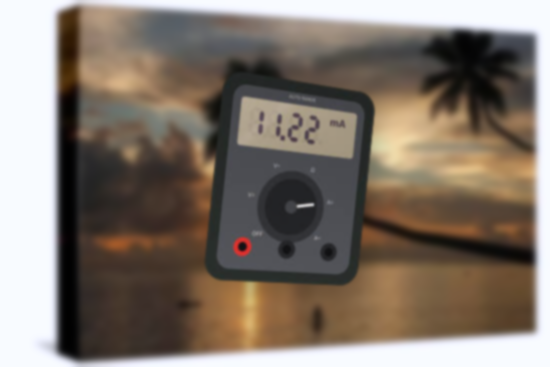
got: 11.22 mA
